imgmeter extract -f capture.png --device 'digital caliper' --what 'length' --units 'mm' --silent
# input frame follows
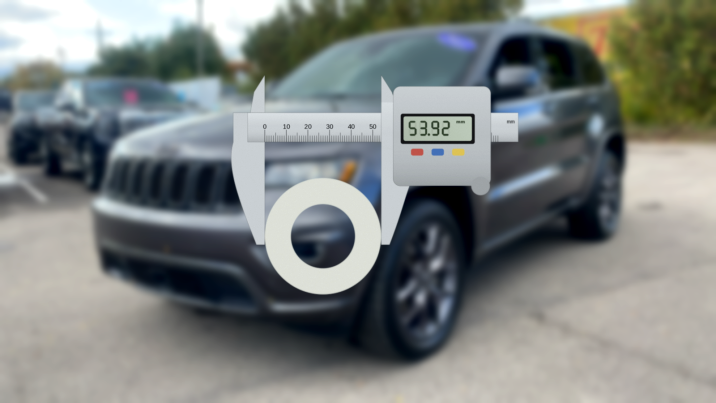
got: 53.92 mm
